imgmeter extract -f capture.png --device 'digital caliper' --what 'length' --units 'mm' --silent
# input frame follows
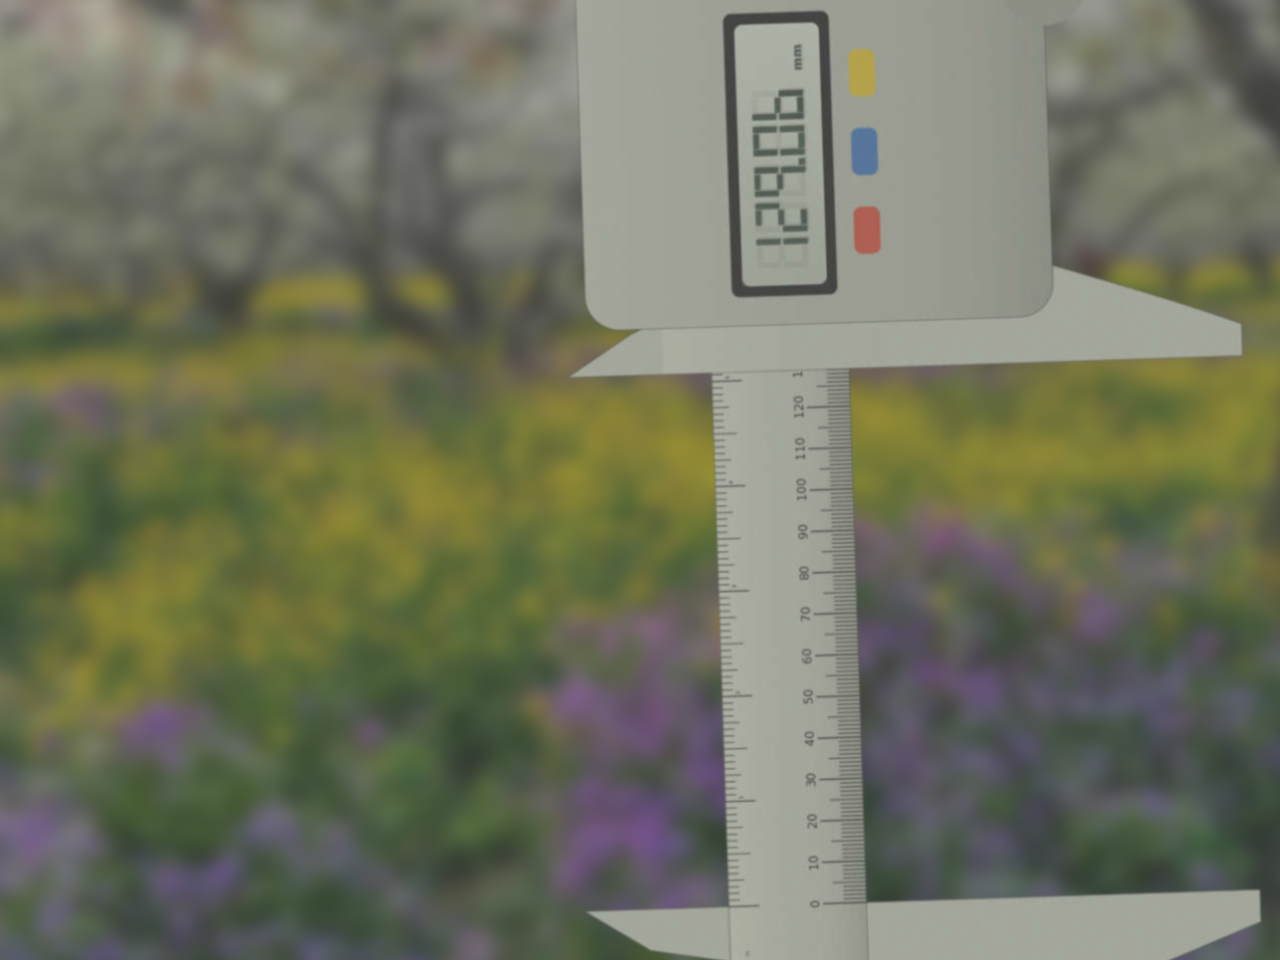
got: 129.06 mm
